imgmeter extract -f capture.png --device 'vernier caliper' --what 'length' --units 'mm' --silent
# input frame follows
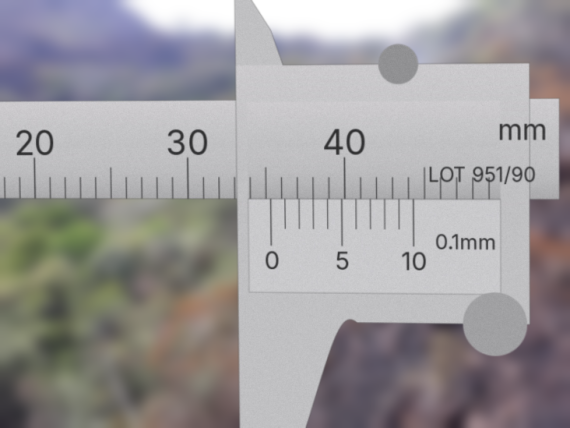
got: 35.3 mm
